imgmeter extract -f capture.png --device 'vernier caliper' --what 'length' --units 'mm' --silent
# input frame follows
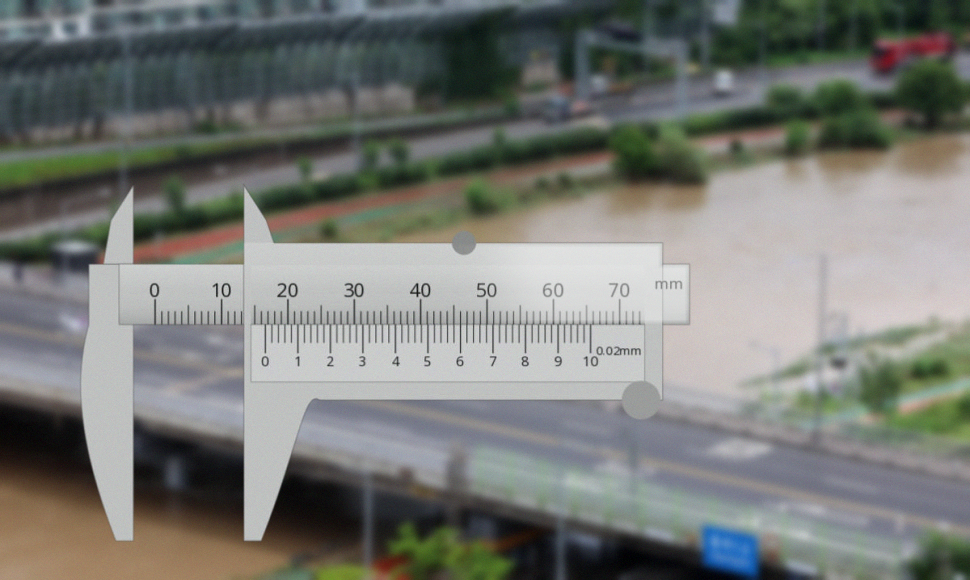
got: 16.6 mm
